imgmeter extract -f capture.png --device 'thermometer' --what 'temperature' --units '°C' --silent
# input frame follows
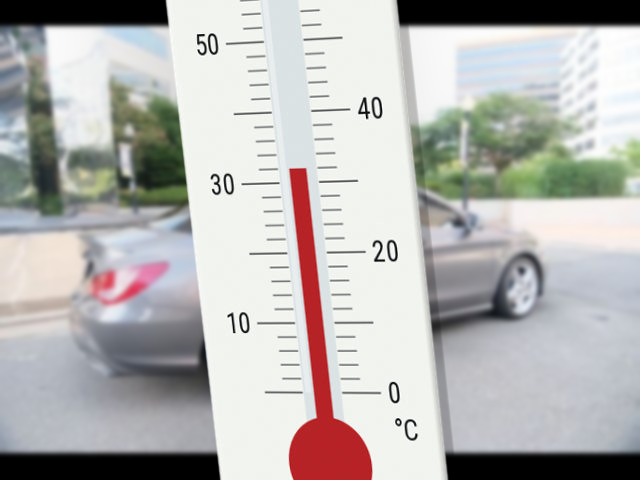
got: 32 °C
